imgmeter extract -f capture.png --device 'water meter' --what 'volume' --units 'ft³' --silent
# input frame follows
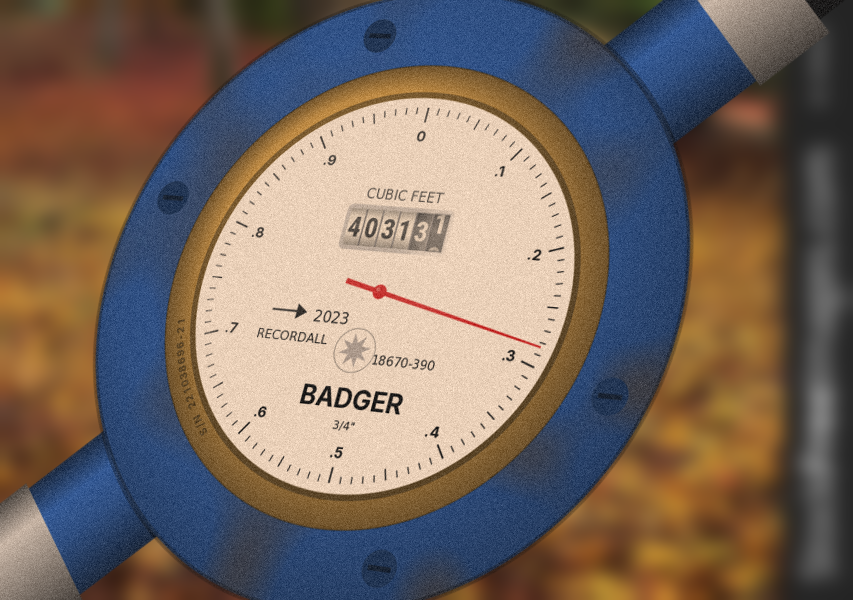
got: 403131.28 ft³
